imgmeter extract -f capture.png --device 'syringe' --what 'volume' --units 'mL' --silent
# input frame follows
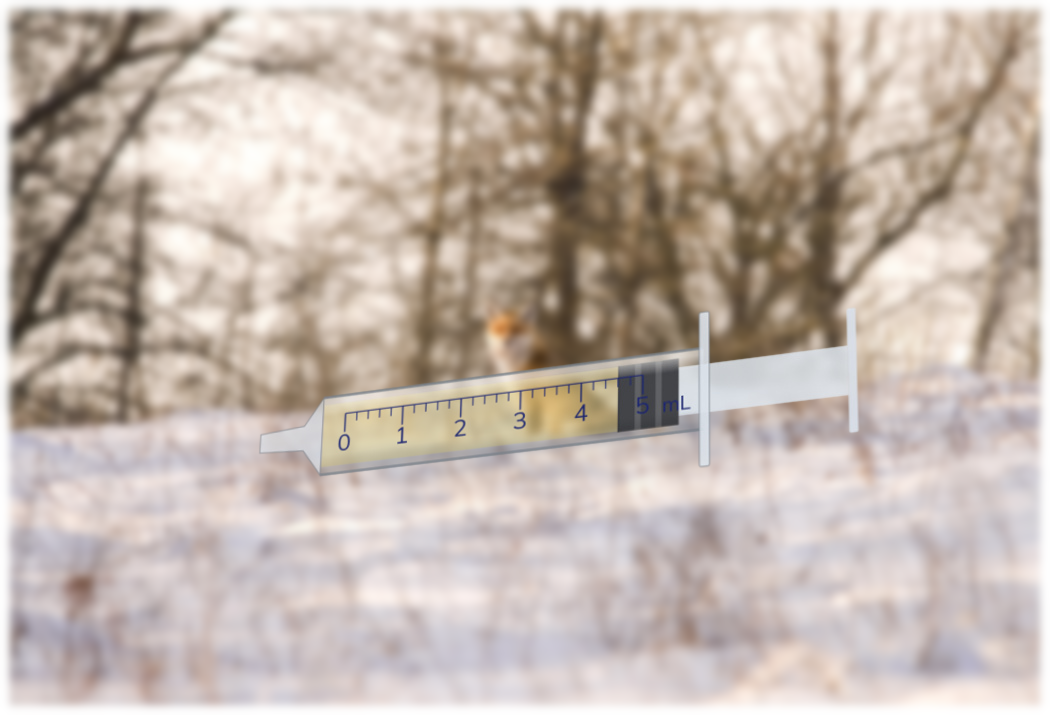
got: 4.6 mL
